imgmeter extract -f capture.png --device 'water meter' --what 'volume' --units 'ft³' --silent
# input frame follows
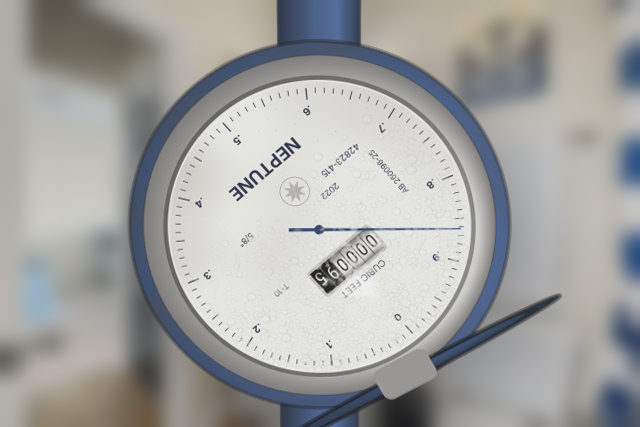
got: 94.86 ft³
